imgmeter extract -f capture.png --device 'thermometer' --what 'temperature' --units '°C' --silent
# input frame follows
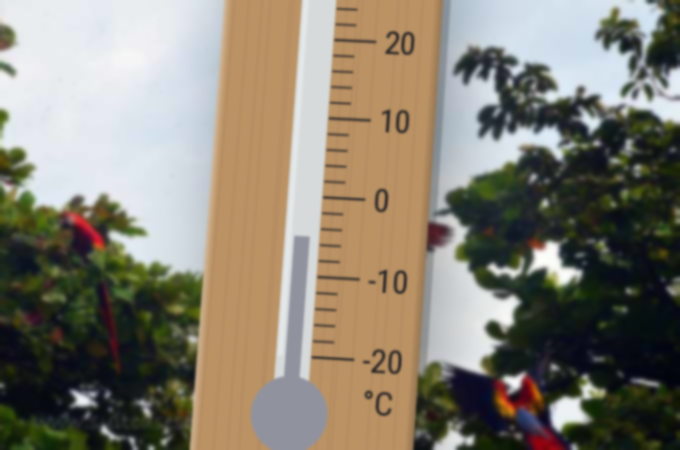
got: -5 °C
